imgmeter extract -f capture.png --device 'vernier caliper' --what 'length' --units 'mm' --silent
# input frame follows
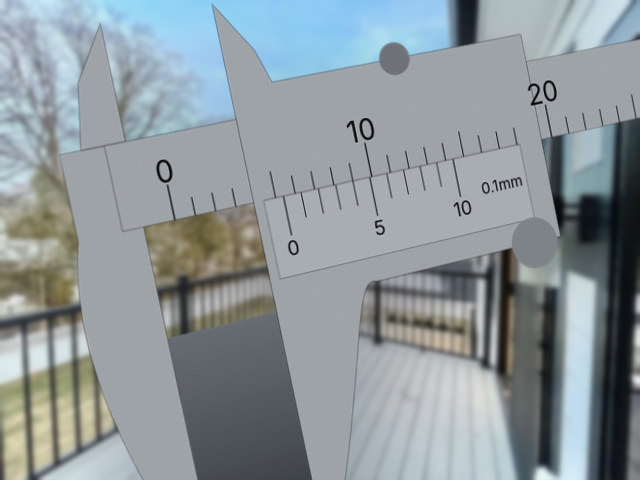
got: 5.4 mm
